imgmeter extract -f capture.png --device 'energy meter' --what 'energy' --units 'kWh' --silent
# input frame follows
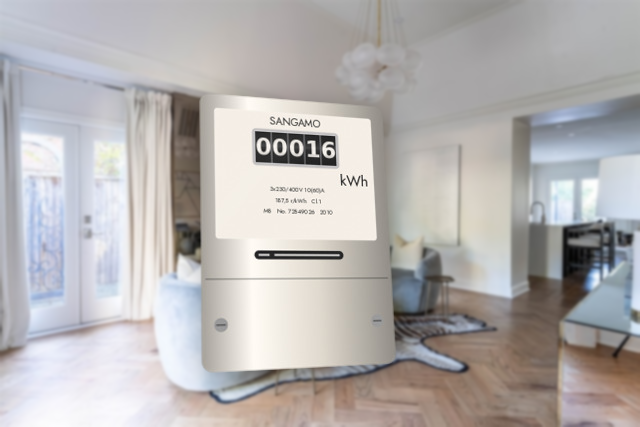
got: 16 kWh
